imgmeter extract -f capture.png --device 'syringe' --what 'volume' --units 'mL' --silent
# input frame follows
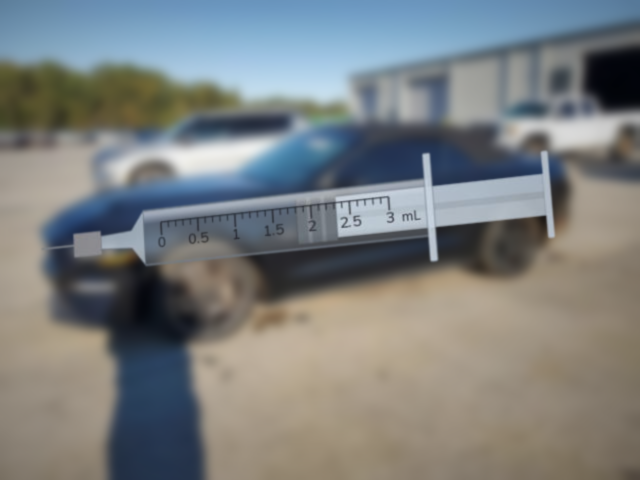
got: 1.8 mL
